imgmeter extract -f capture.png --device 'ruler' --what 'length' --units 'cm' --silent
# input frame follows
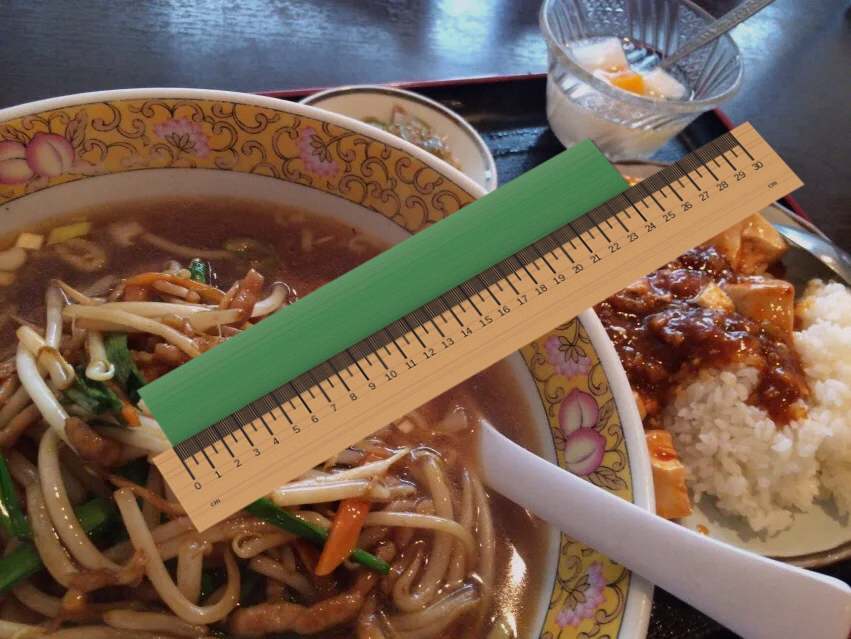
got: 24.5 cm
